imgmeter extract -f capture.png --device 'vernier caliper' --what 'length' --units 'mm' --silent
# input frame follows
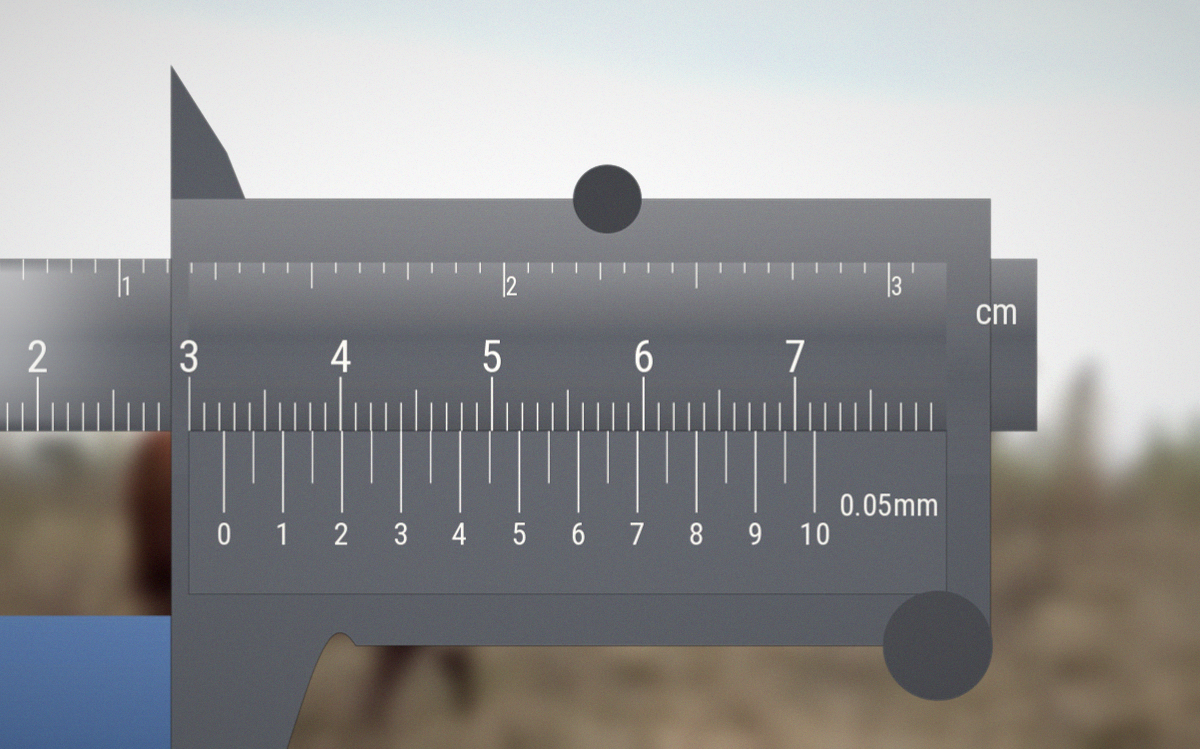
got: 32.3 mm
